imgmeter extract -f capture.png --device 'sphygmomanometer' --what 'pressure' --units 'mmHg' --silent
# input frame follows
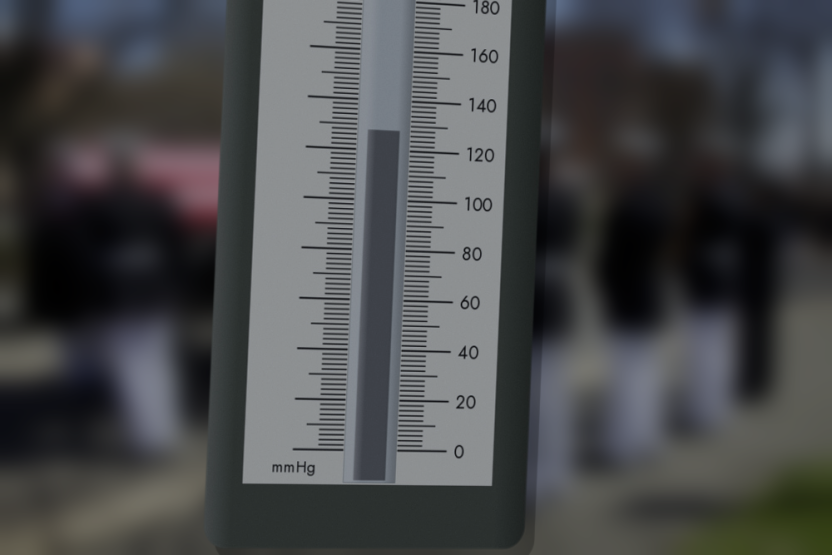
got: 128 mmHg
